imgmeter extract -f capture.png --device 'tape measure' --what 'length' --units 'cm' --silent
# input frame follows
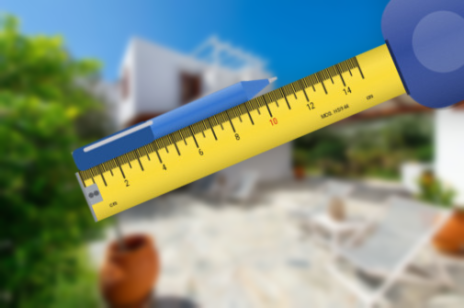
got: 11 cm
